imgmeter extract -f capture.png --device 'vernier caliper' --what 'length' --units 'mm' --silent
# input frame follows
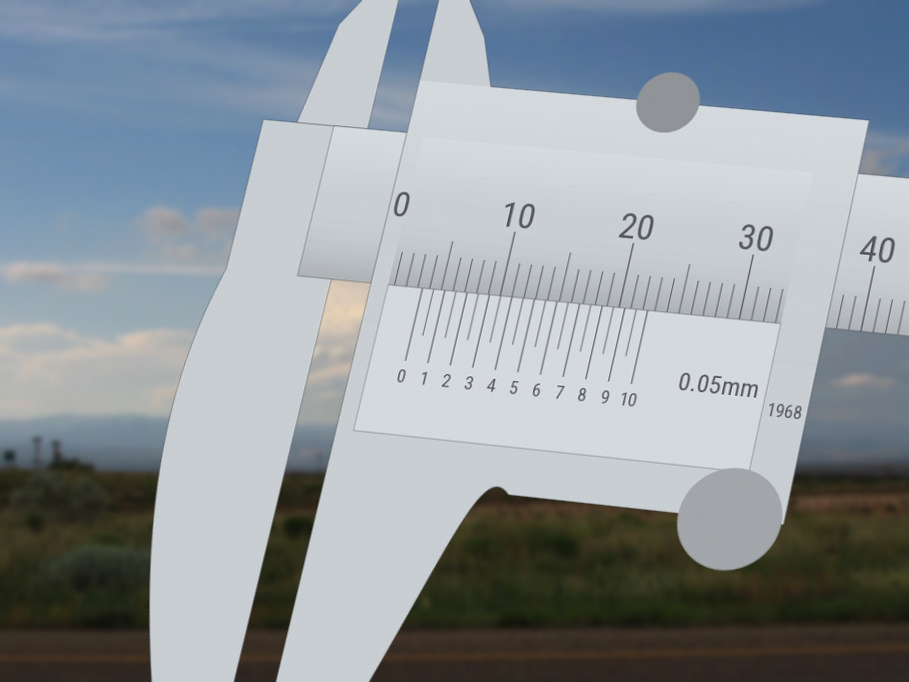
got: 3.4 mm
